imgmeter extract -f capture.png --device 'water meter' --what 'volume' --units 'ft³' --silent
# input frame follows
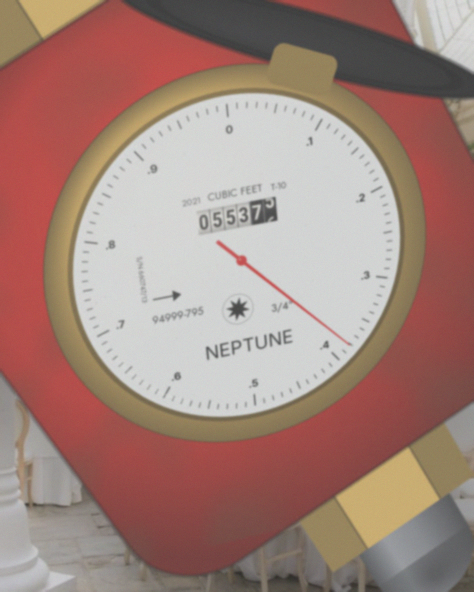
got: 55375.38 ft³
